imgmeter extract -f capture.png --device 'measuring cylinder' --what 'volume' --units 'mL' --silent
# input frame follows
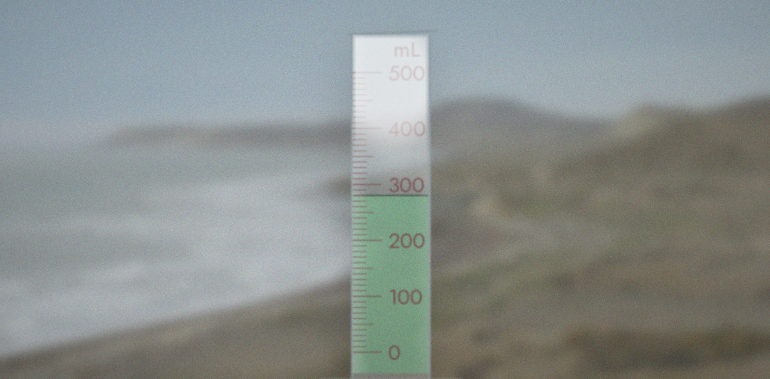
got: 280 mL
